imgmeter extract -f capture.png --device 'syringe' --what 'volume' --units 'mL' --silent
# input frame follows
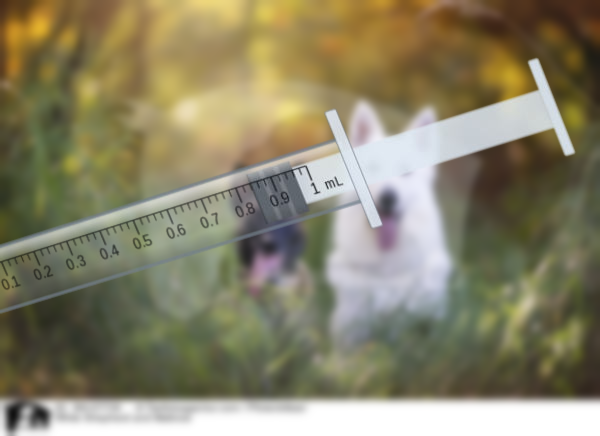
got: 0.84 mL
